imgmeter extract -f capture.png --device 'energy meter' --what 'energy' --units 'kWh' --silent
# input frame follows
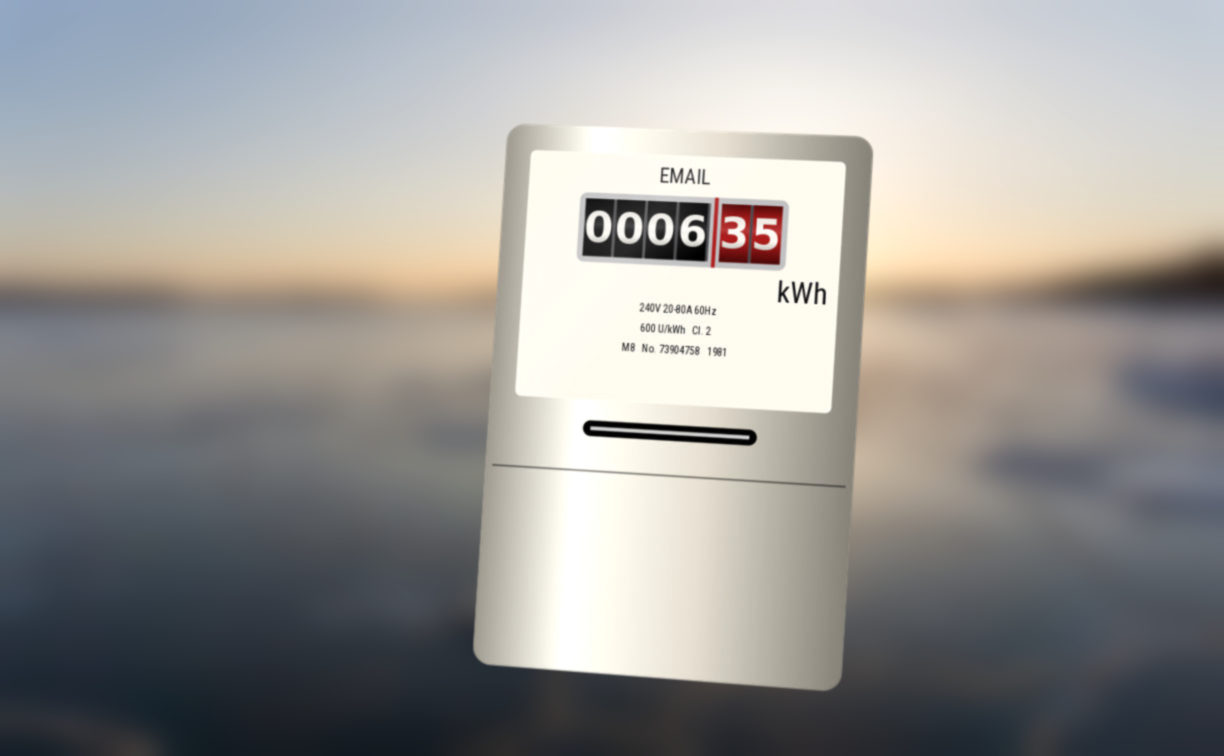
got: 6.35 kWh
